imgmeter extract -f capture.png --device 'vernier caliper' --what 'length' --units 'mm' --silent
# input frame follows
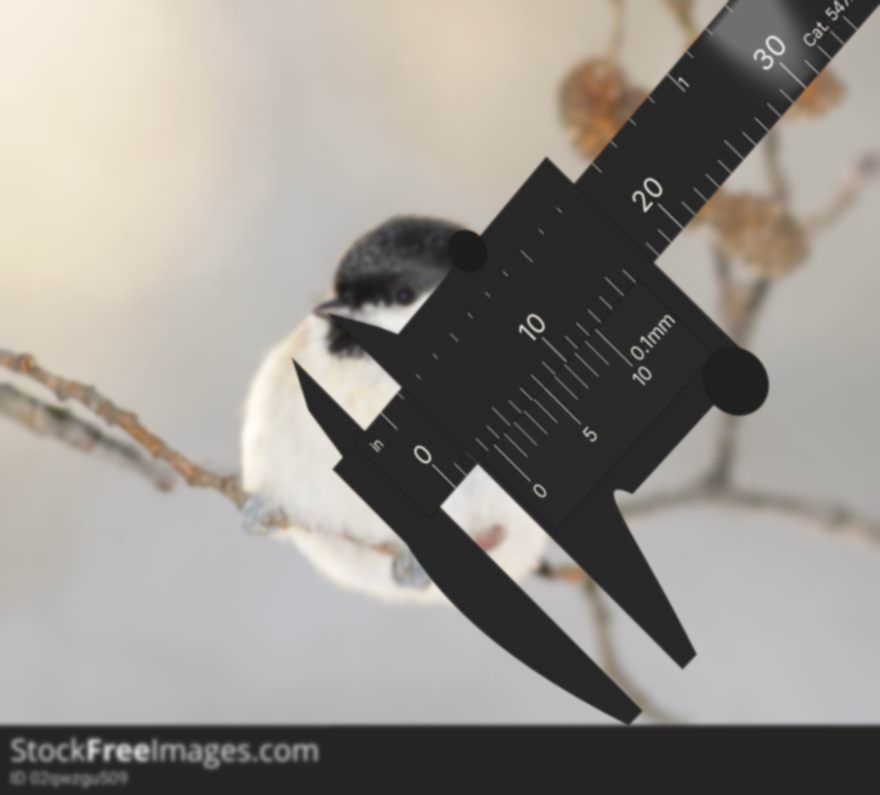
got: 3.5 mm
